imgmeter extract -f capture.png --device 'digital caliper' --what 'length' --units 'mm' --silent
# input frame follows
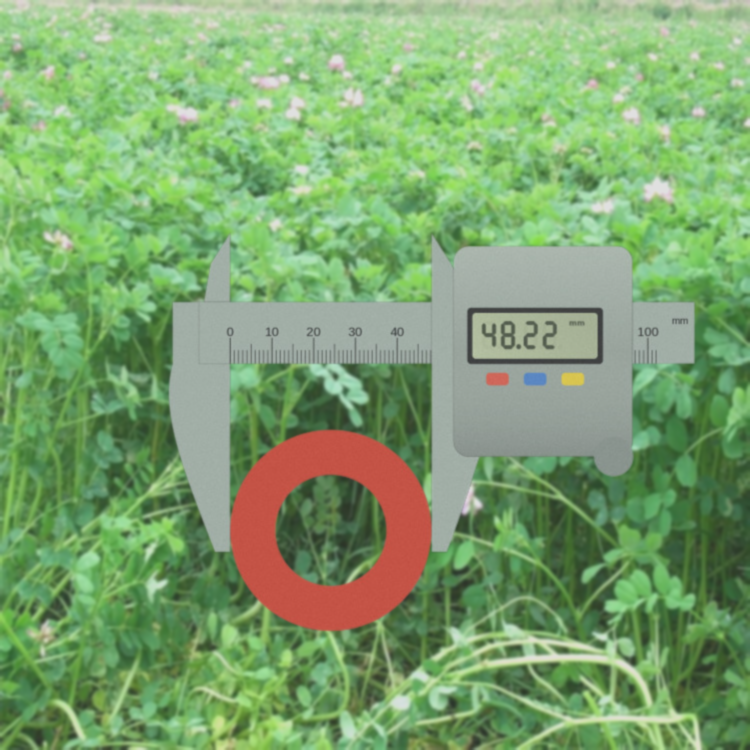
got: 48.22 mm
